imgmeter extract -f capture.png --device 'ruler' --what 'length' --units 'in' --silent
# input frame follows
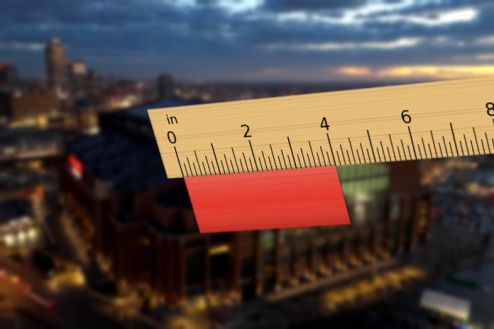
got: 4 in
